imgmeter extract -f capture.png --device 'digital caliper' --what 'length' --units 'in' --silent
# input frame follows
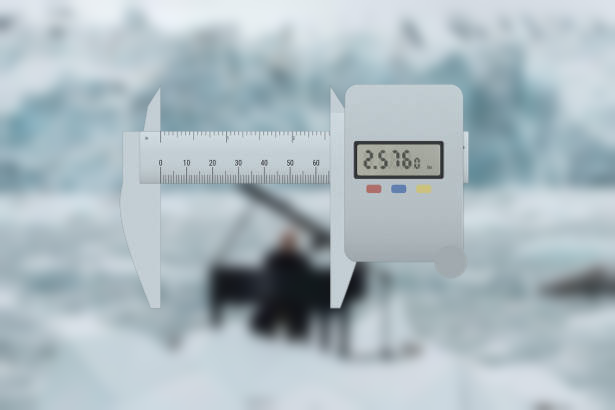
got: 2.5760 in
